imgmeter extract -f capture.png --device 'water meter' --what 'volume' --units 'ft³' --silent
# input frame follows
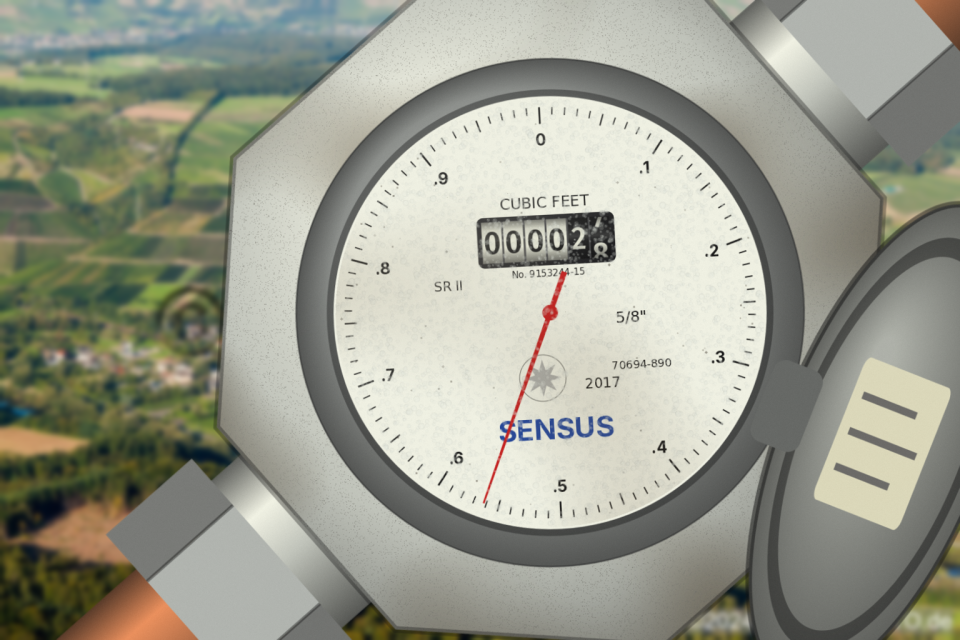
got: 27.56 ft³
